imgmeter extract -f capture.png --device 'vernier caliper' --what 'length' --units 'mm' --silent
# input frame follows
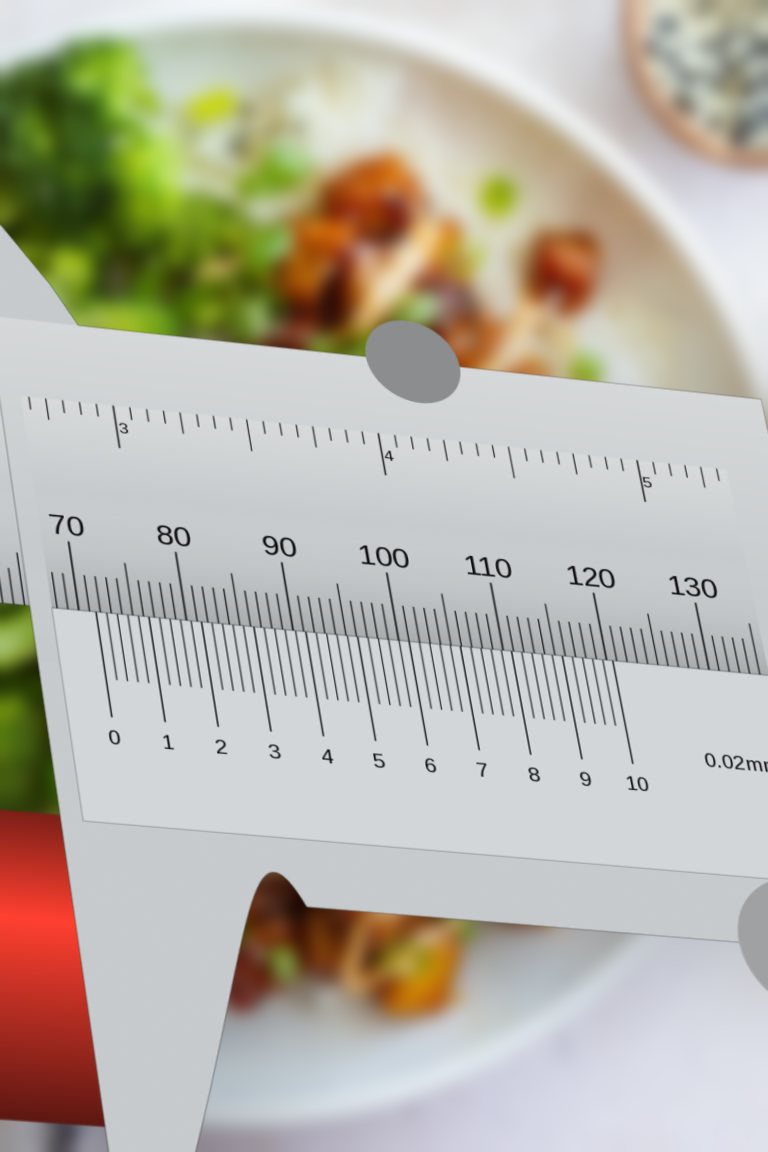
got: 71.6 mm
